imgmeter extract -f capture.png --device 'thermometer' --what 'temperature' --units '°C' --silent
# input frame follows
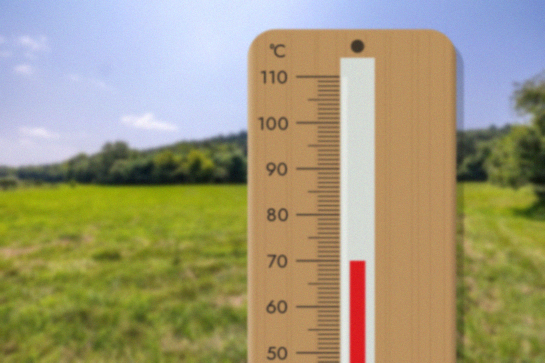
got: 70 °C
